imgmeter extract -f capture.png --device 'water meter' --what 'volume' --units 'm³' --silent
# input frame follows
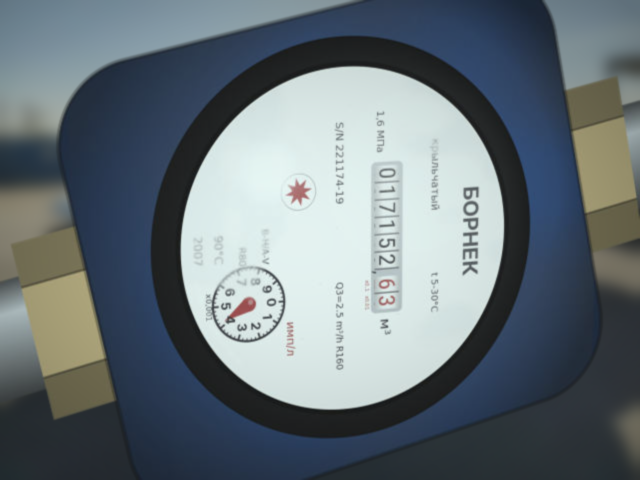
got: 17152.634 m³
